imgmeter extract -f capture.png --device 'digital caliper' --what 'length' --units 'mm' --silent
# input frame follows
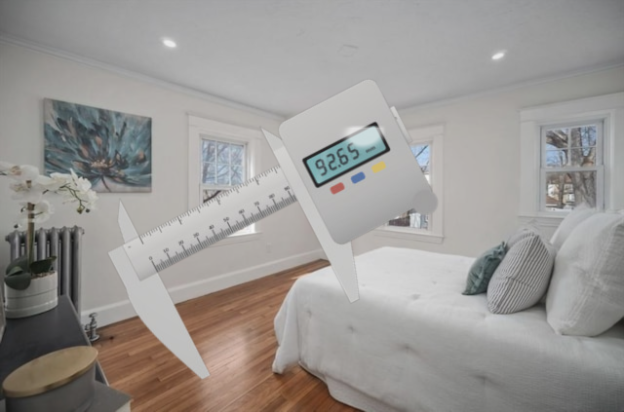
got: 92.65 mm
